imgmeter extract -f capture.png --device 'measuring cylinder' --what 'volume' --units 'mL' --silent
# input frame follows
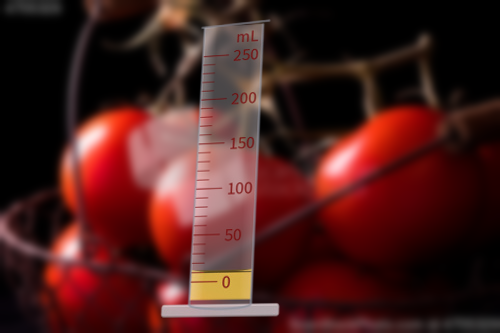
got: 10 mL
